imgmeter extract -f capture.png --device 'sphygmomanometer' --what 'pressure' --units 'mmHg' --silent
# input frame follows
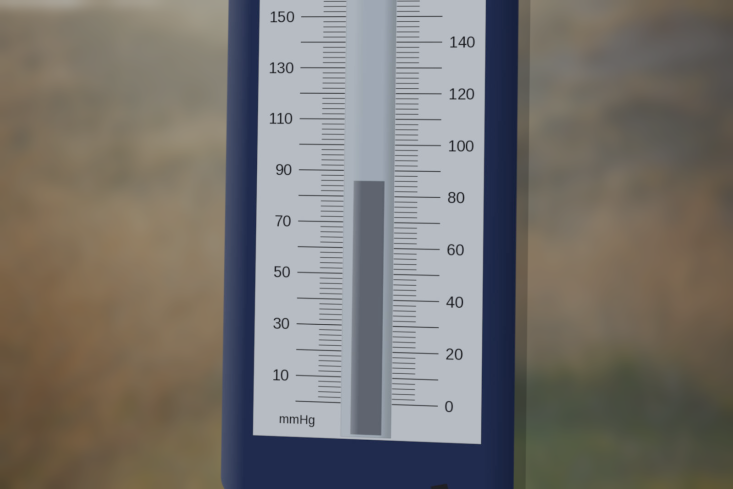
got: 86 mmHg
